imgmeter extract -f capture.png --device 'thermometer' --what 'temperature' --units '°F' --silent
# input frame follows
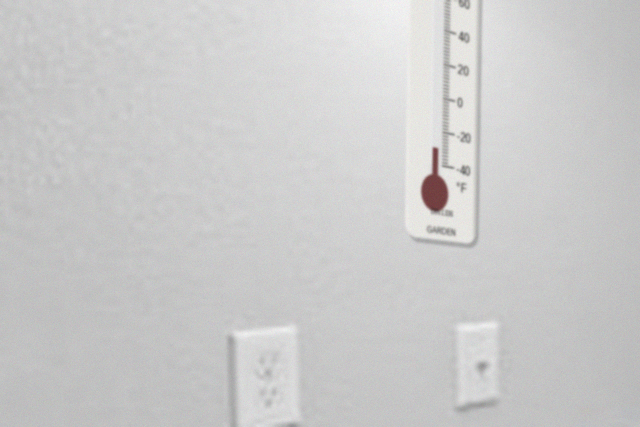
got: -30 °F
